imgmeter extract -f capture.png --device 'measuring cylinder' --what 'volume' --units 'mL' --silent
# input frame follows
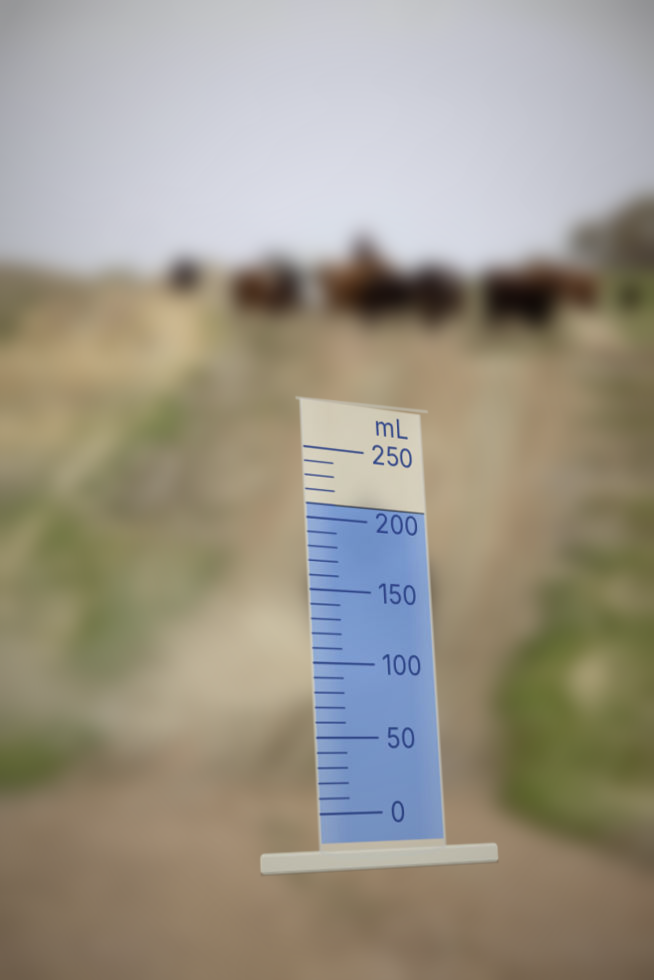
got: 210 mL
